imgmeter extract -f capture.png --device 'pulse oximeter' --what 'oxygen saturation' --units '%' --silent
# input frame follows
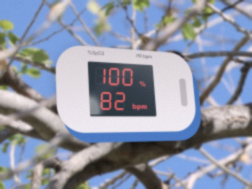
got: 100 %
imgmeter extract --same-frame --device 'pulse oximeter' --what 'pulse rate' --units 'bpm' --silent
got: 82 bpm
